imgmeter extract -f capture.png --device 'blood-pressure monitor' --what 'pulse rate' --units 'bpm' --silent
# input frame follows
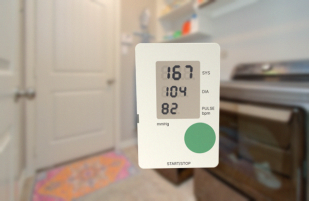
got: 82 bpm
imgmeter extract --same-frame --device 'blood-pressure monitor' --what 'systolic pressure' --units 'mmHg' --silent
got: 167 mmHg
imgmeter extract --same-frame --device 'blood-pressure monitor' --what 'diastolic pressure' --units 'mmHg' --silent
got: 104 mmHg
